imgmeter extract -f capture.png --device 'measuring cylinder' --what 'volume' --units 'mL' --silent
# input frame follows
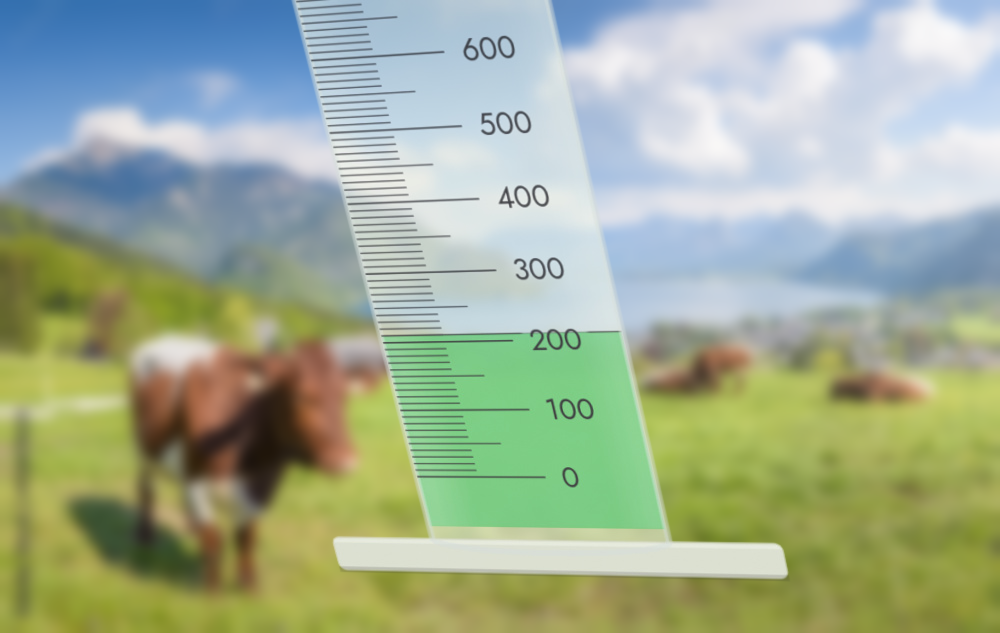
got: 210 mL
